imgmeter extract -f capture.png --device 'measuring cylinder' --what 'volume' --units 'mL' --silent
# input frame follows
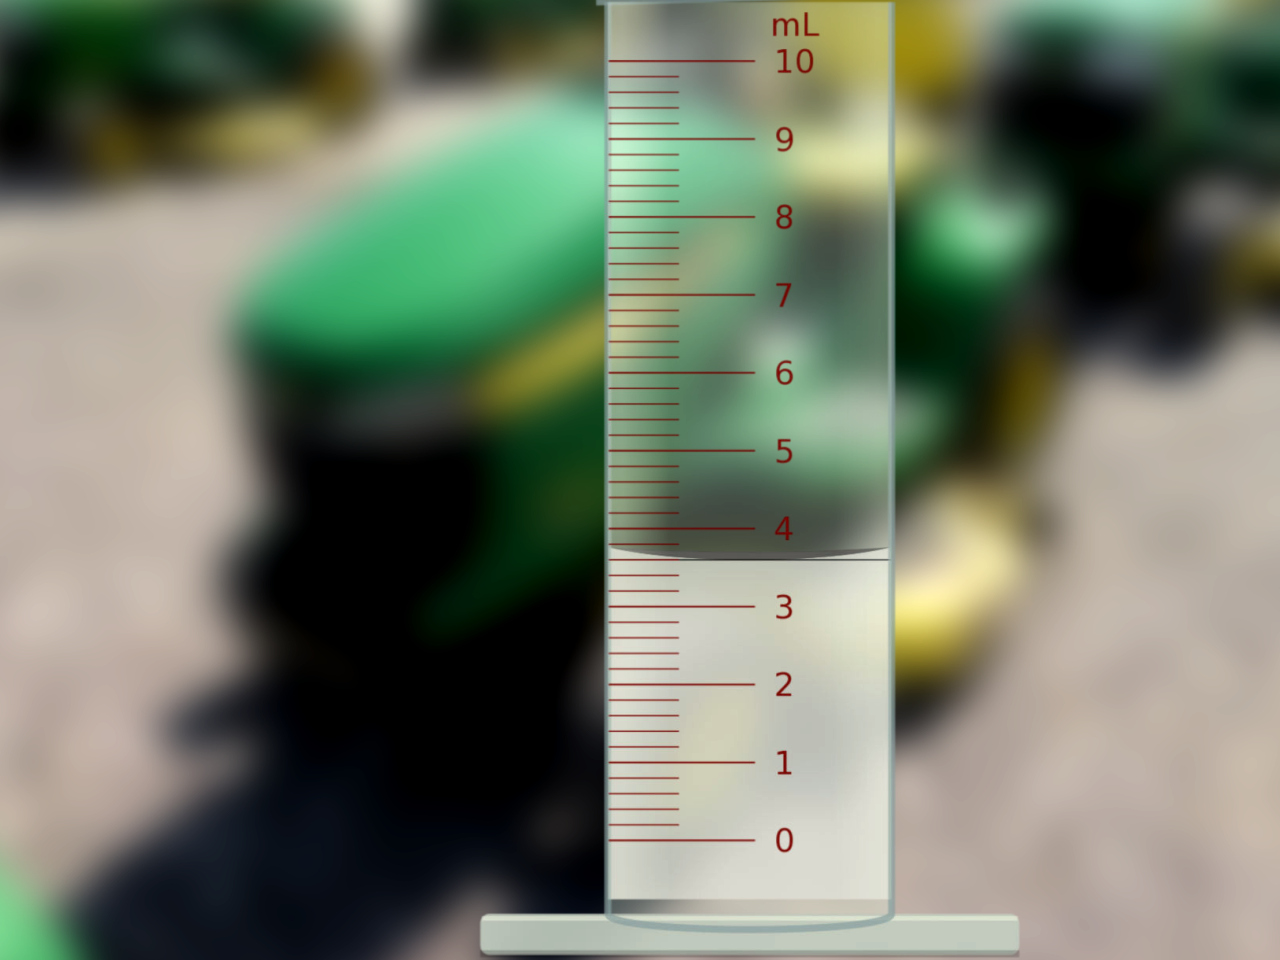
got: 3.6 mL
